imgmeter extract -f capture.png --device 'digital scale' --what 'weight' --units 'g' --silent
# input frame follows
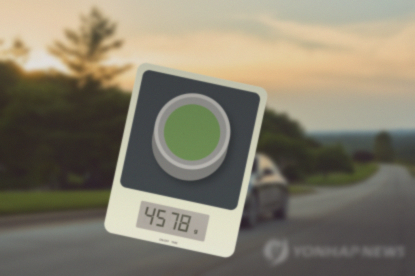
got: 4578 g
